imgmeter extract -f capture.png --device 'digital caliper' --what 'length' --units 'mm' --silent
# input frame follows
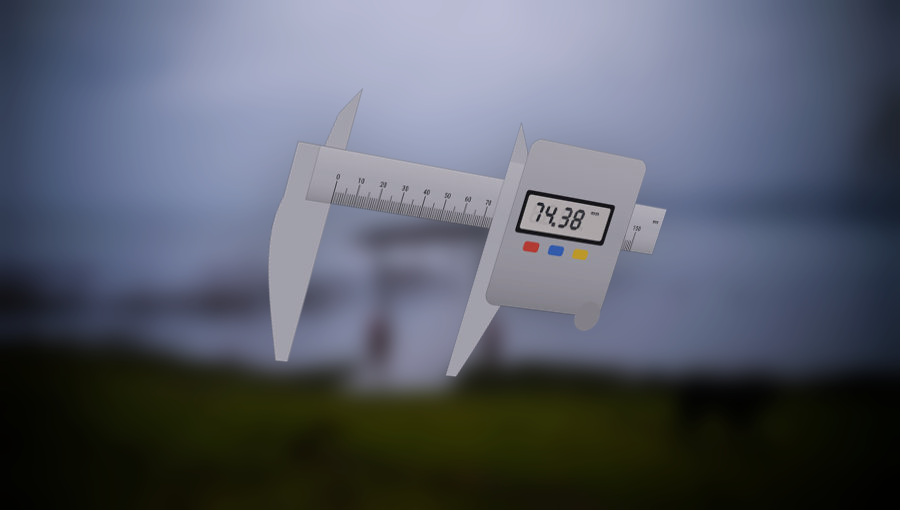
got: 74.38 mm
